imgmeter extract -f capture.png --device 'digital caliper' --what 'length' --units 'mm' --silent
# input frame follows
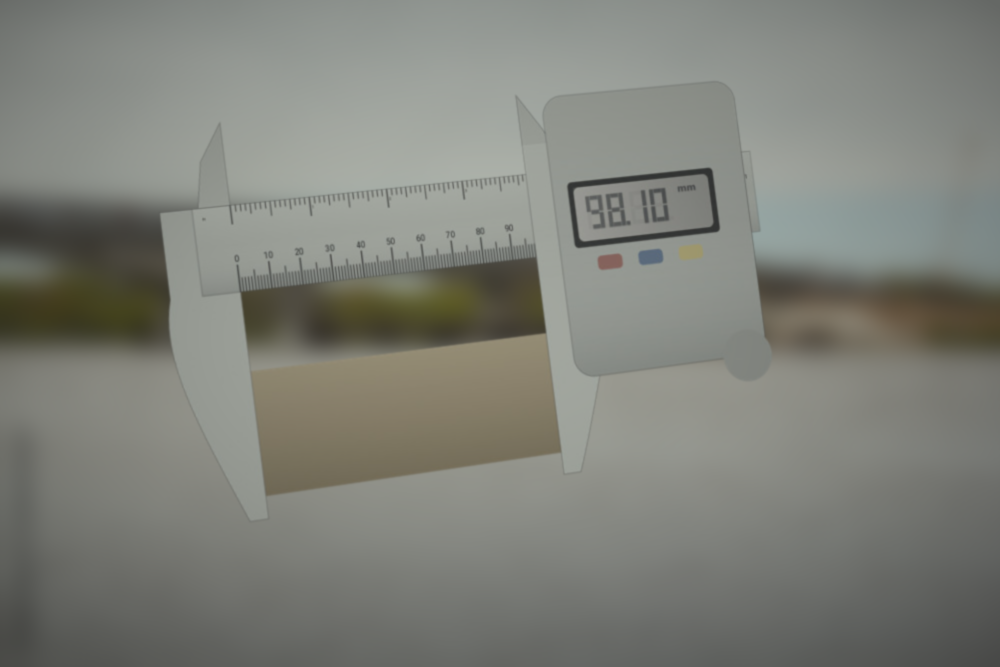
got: 98.10 mm
